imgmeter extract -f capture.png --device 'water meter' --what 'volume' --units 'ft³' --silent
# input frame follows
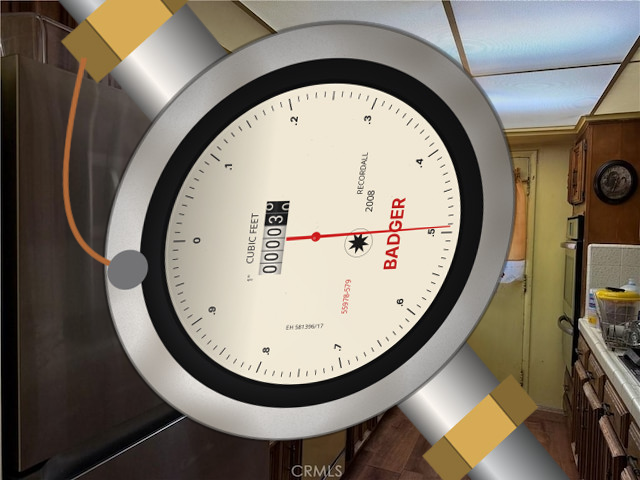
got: 38.49 ft³
